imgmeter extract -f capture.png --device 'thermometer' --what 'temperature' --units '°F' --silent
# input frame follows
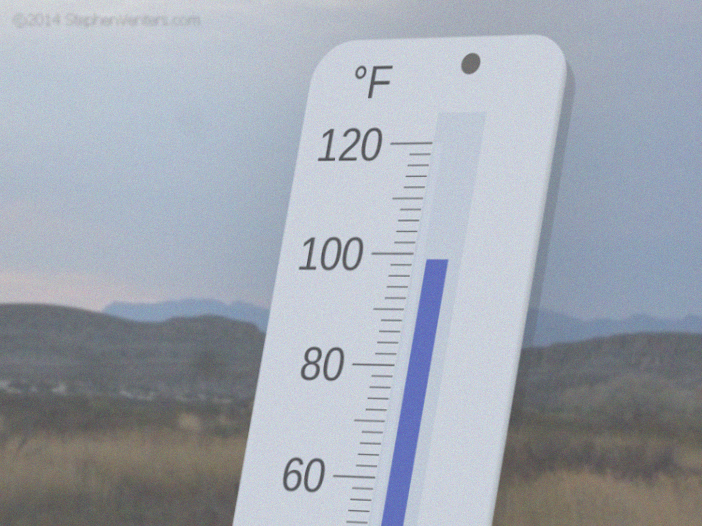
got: 99 °F
